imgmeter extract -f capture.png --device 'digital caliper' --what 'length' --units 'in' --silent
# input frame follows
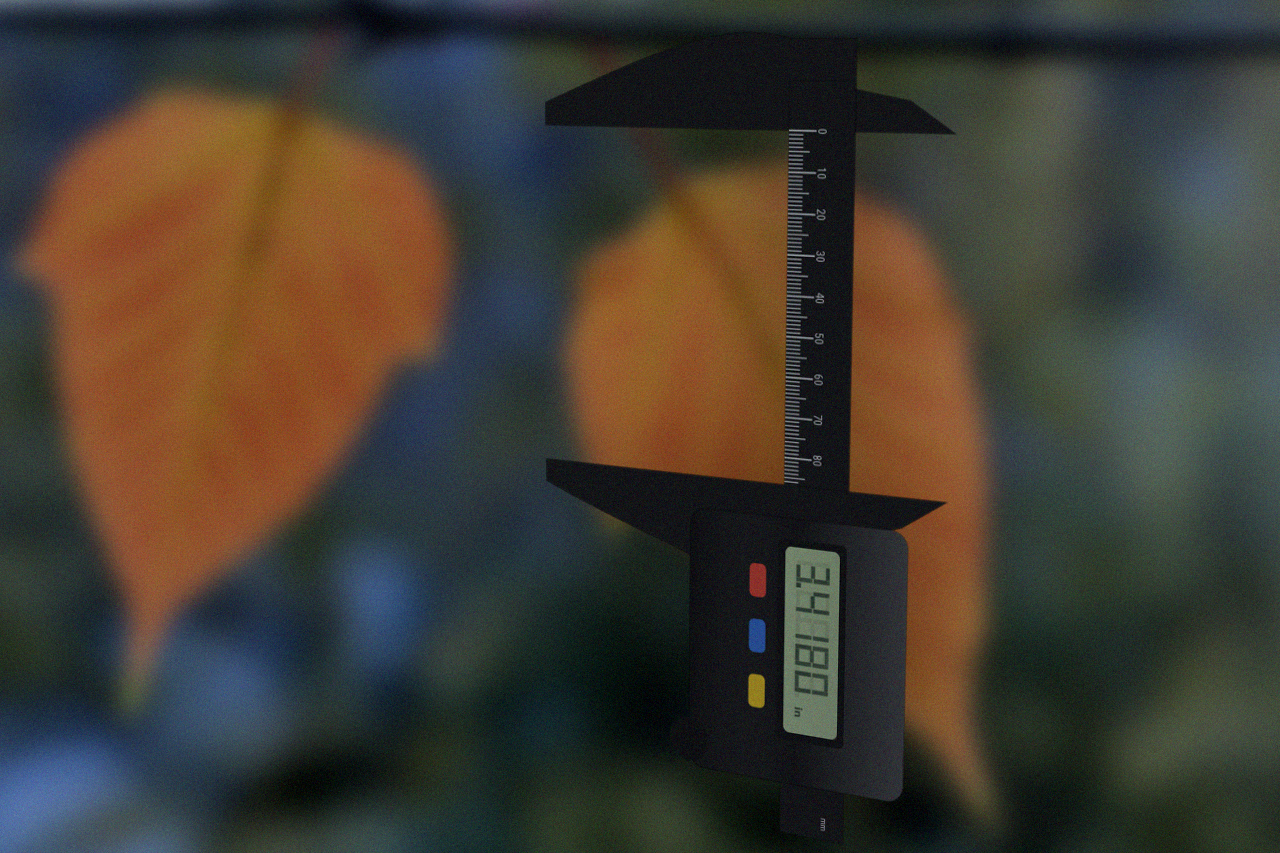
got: 3.4180 in
